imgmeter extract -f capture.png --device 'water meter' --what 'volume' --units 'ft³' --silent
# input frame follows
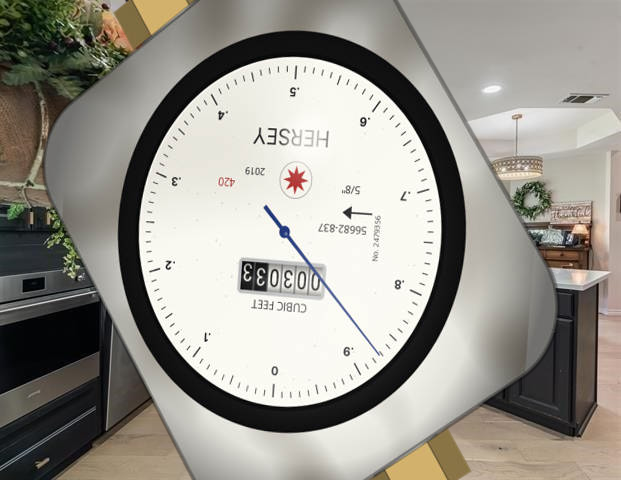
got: 3032.87 ft³
